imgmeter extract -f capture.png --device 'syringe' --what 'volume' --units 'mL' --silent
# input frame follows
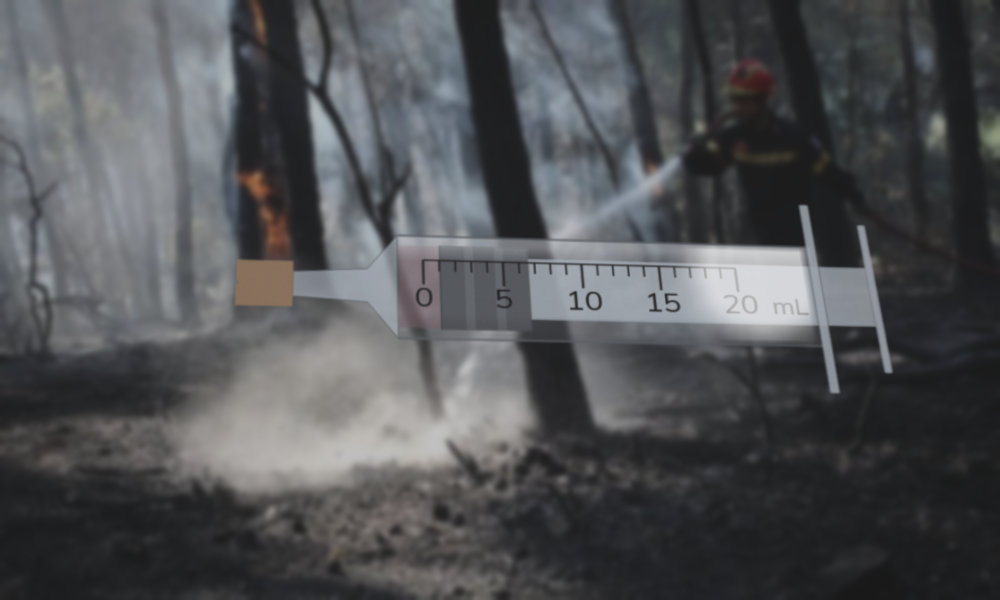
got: 1 mL
